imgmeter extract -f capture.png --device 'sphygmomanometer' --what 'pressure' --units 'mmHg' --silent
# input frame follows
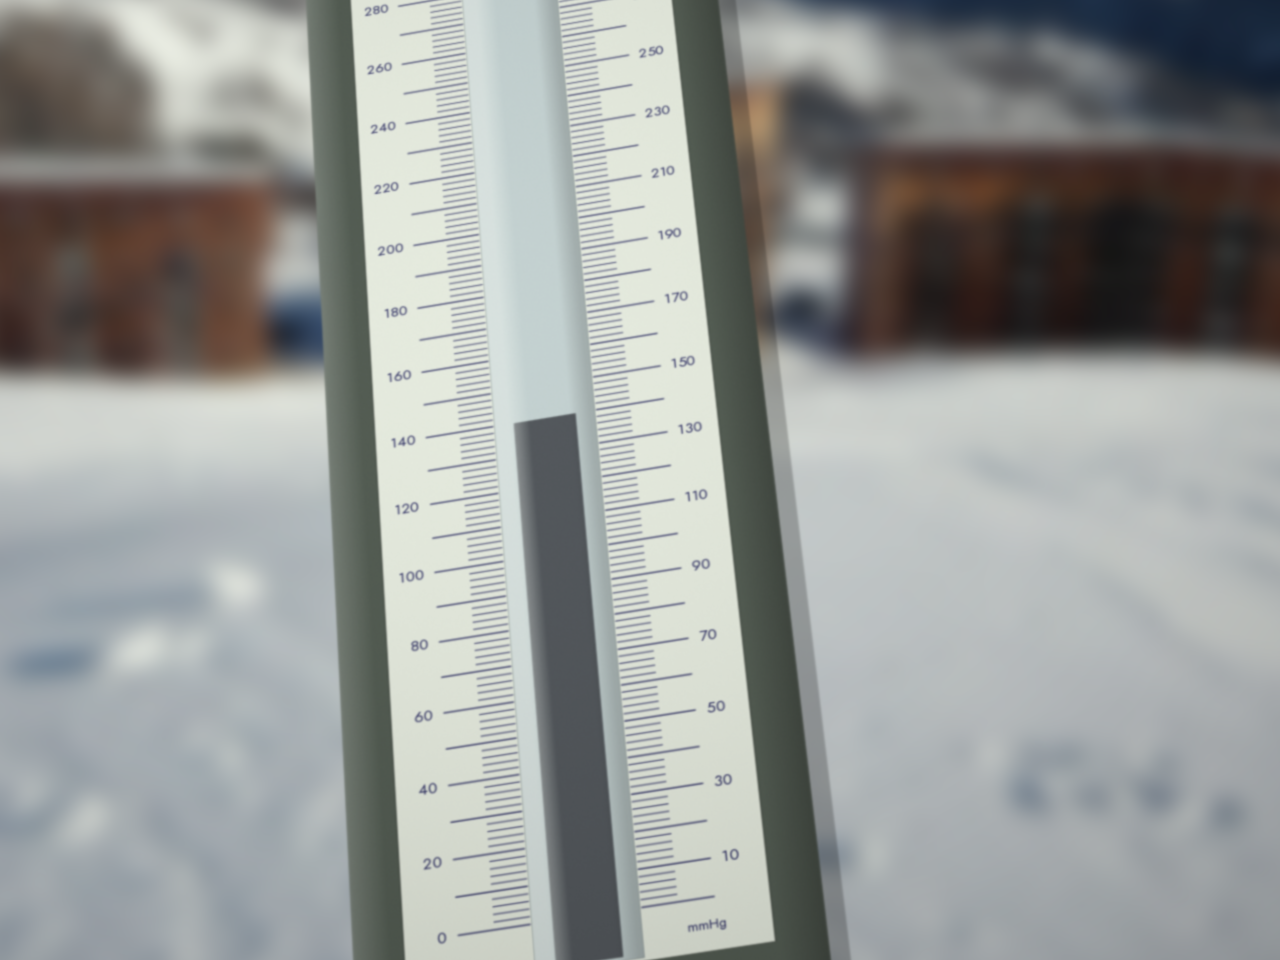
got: 140 mmHg
